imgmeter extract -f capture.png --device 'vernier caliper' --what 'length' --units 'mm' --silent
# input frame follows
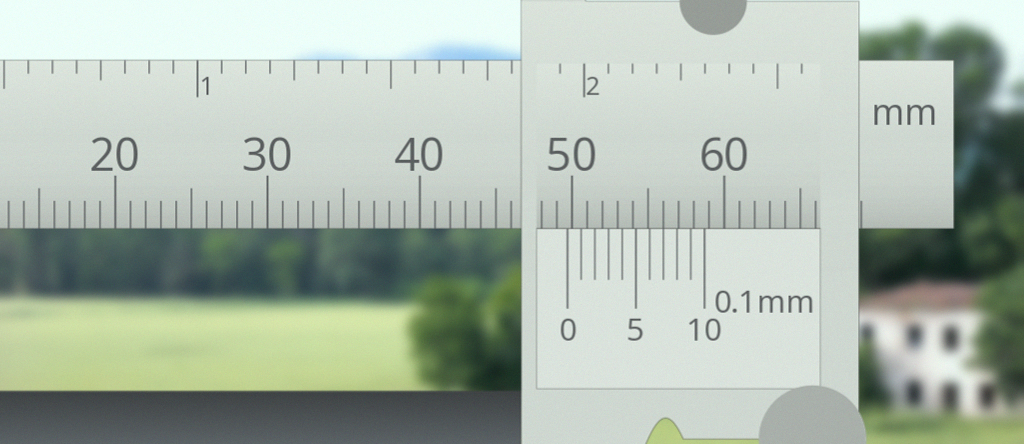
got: 49.7 mm
